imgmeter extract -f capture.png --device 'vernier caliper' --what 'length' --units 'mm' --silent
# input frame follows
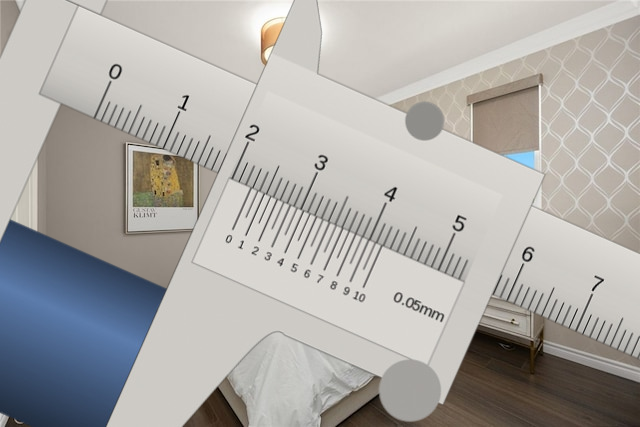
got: 22.8 mm
